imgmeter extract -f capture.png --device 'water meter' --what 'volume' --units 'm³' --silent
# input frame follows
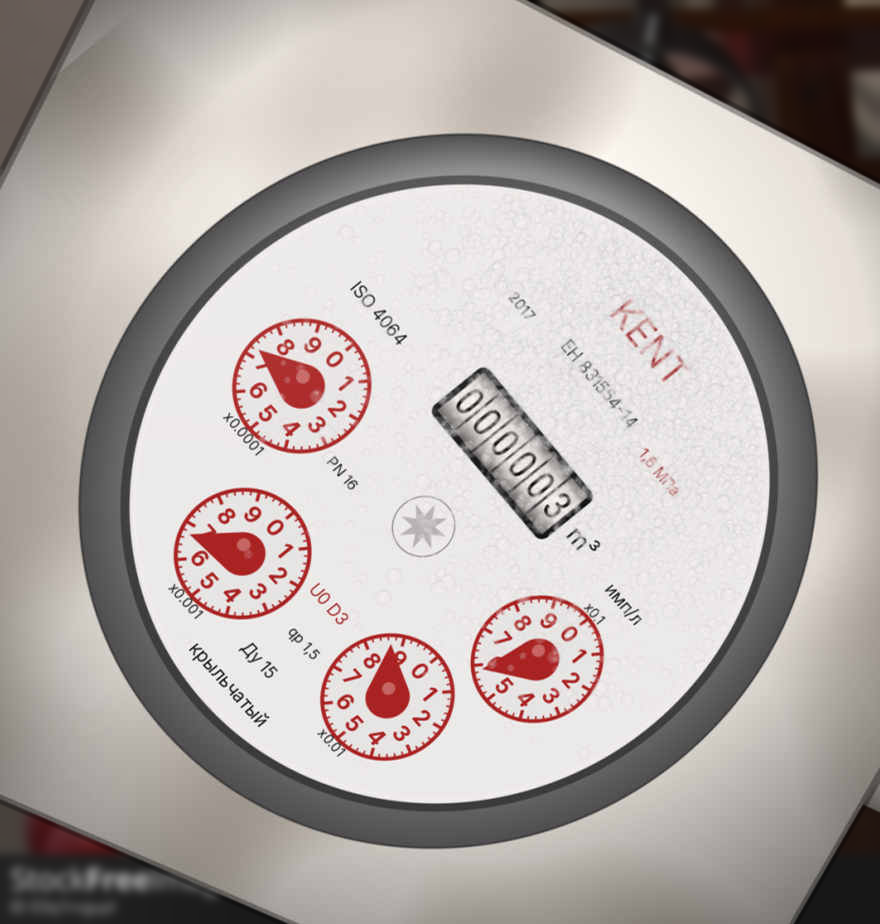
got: 3.5867 m³
